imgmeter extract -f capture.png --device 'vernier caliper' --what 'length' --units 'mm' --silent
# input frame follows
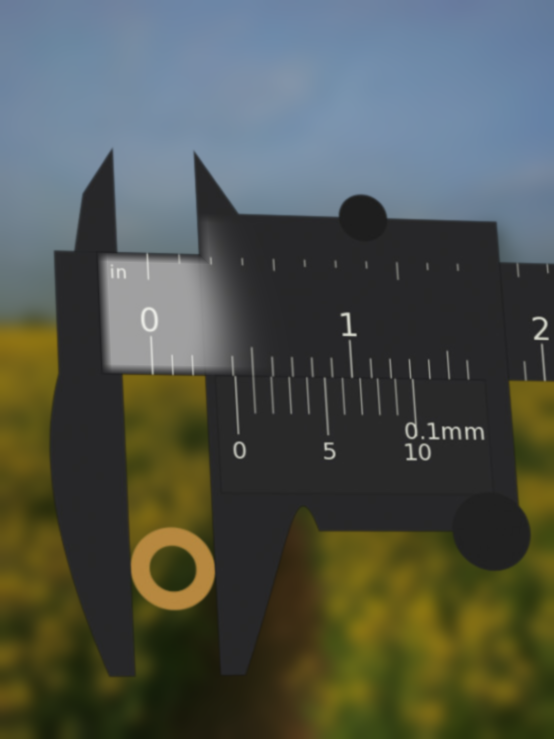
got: 4.1 mm
